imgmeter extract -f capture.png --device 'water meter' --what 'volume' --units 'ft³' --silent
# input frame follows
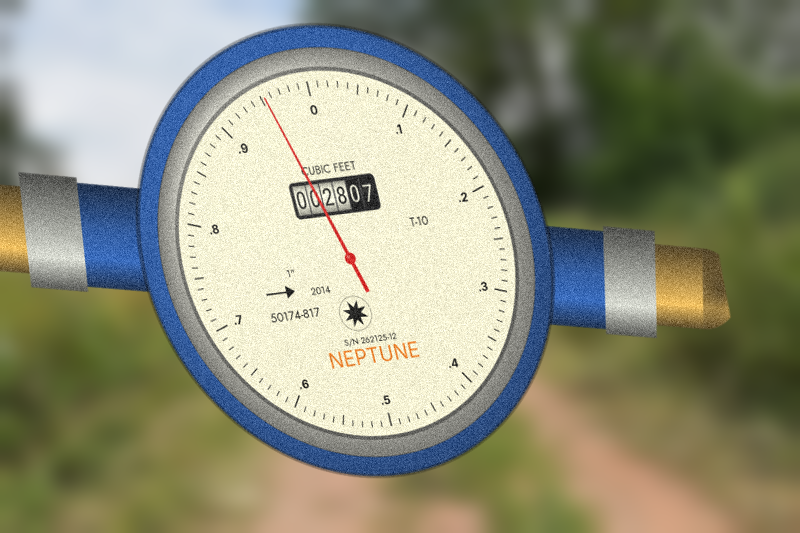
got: 2806.95 ft³
